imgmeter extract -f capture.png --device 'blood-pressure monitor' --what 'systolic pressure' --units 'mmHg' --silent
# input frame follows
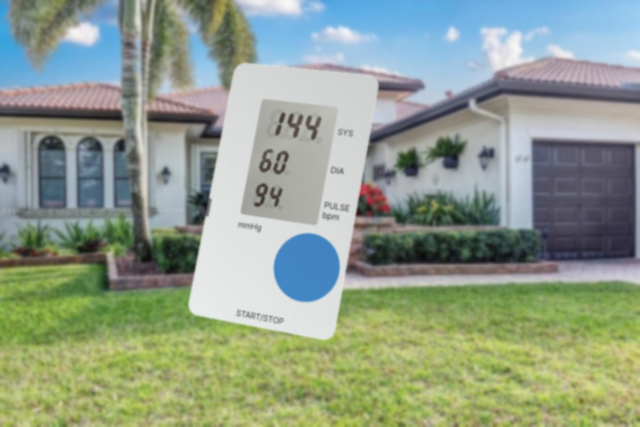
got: 144 mmHg
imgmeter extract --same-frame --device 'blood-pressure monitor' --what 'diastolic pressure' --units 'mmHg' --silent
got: 60 mmHg
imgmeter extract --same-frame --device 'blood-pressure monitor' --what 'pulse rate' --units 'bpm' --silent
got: 94 bpm
